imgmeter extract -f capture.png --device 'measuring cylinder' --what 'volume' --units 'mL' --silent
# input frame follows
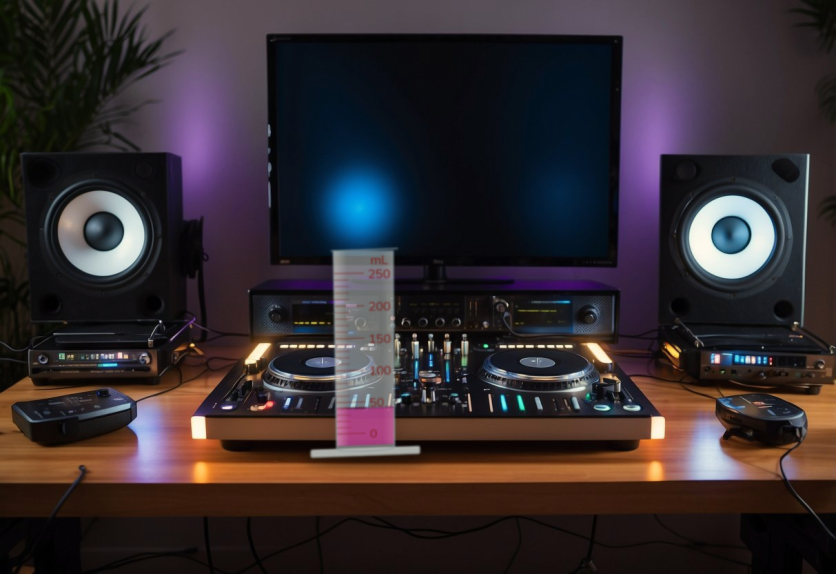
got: 40 mL
